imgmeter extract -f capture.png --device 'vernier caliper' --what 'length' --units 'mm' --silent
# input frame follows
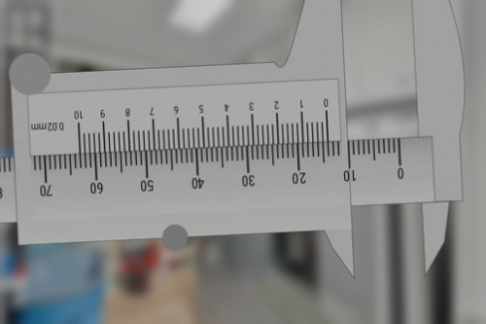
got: 14.0 mm
